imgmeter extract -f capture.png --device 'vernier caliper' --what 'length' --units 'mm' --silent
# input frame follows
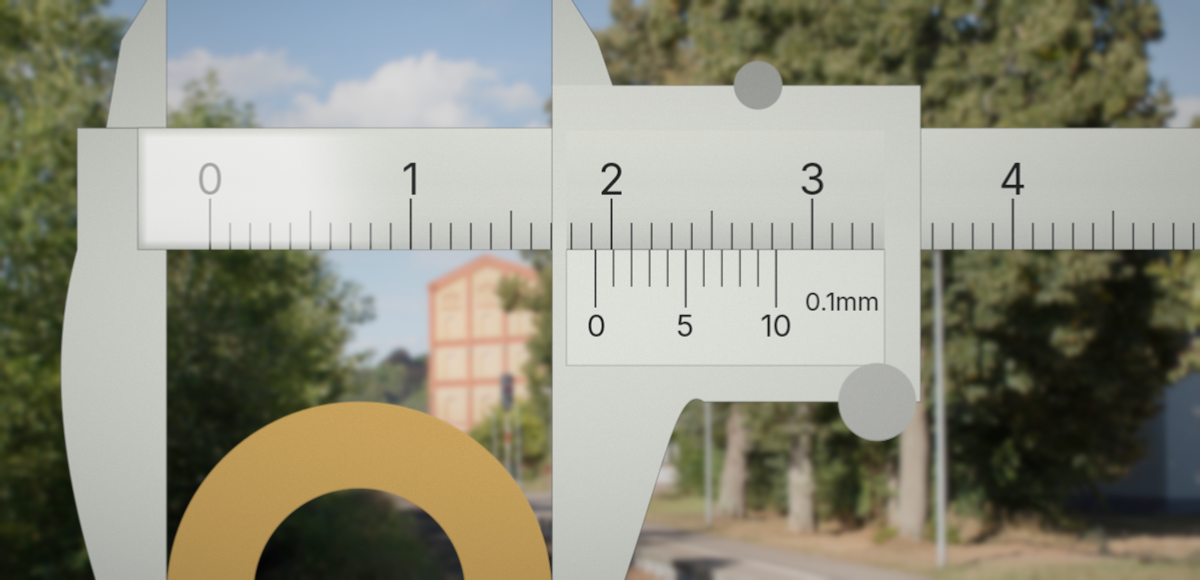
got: 19.2 mm
